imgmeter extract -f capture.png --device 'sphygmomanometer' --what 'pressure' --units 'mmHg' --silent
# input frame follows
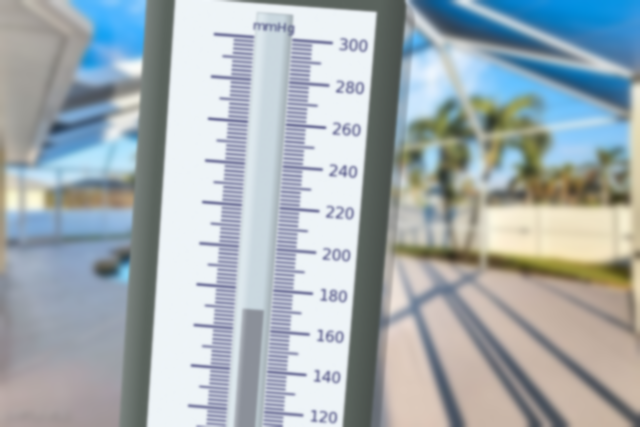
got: 170 mmHg
